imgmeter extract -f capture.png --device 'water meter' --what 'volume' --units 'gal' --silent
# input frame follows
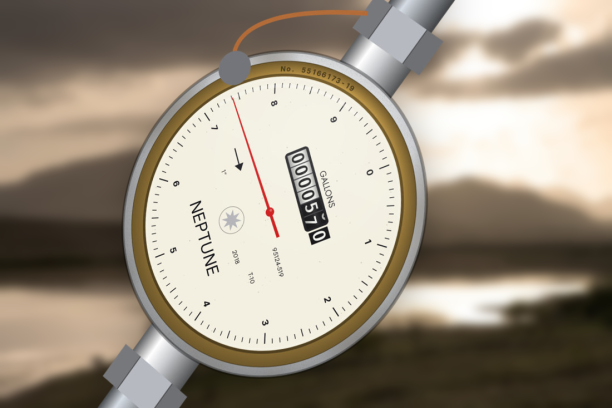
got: 567.4 gal
